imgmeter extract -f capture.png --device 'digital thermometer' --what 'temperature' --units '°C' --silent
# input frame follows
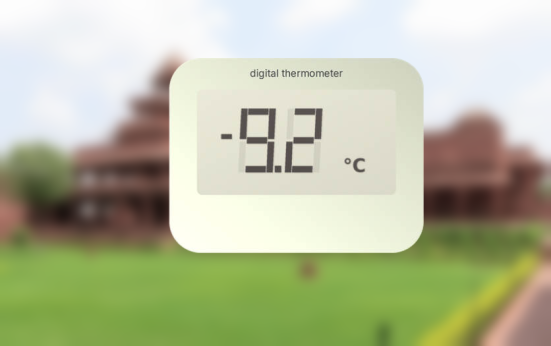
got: -9.2 °C
